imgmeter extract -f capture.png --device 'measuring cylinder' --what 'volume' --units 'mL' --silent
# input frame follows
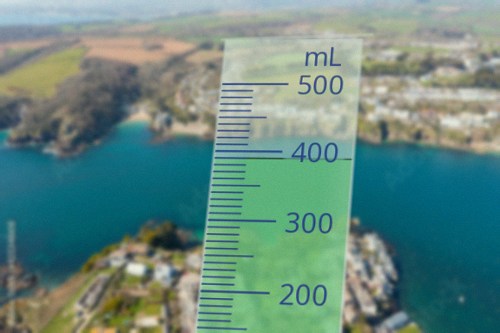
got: 390 mL
